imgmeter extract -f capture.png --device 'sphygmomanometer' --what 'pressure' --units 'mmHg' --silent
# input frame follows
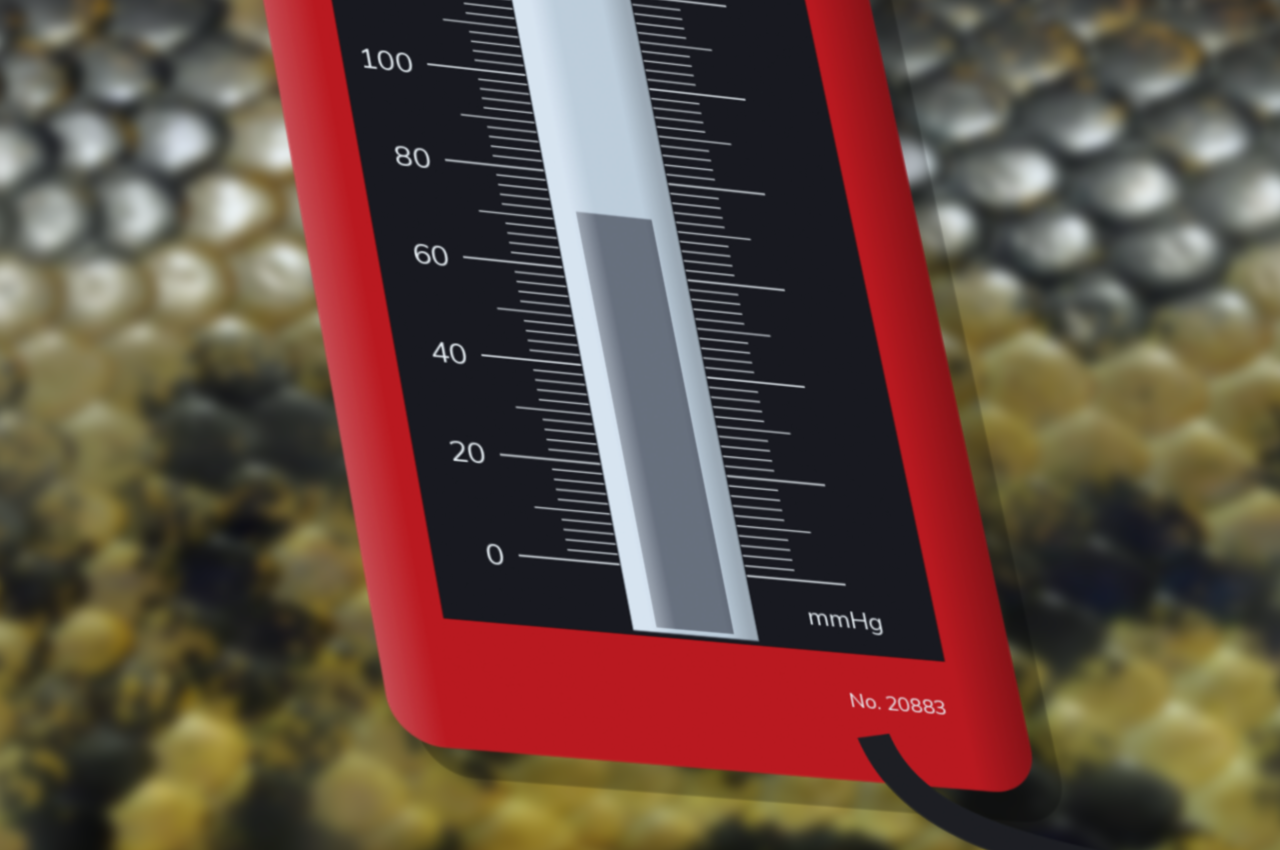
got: 72 mmHg
